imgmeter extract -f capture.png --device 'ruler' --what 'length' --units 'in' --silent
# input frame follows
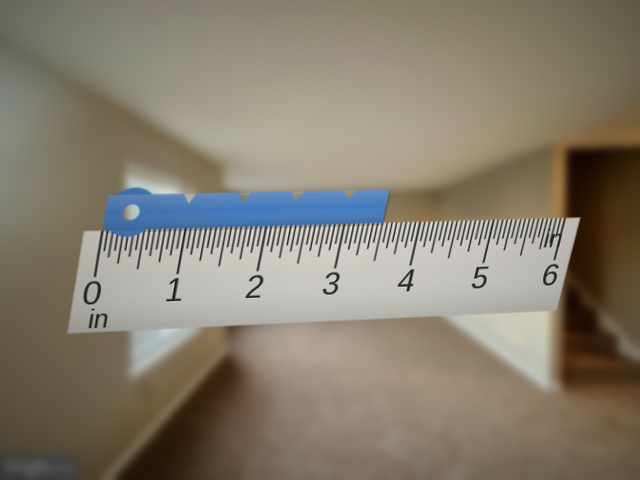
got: 3.5 in
